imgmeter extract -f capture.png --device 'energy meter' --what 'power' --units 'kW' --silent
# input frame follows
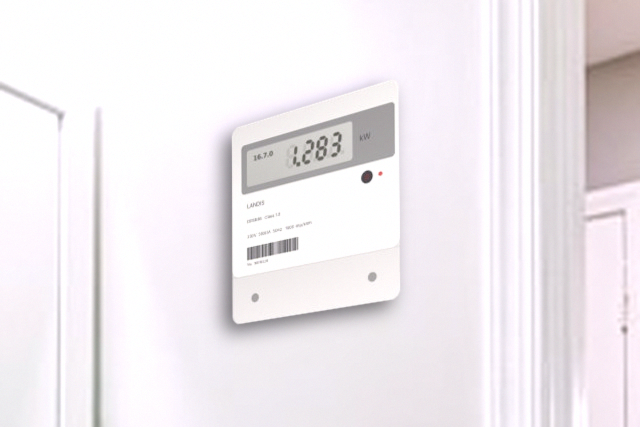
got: 1.283 kW
